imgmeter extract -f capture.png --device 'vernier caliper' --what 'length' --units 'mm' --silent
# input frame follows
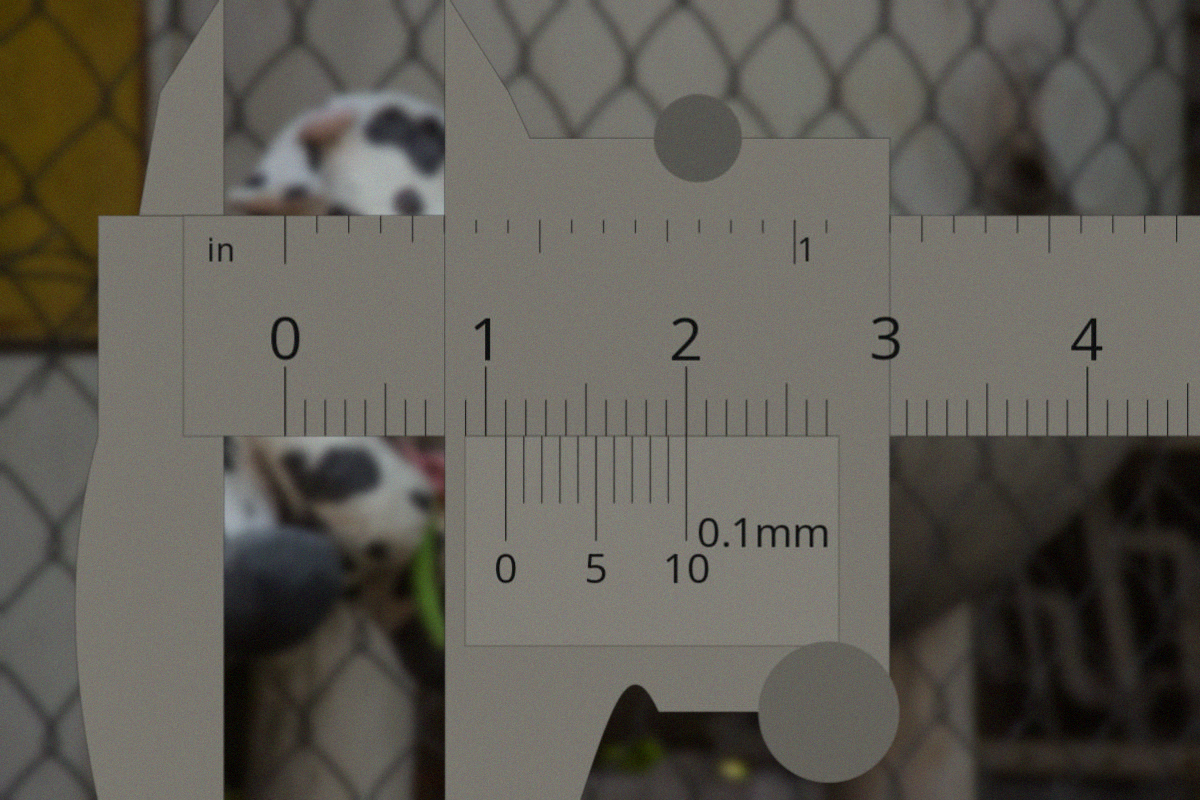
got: 11.0 mm
